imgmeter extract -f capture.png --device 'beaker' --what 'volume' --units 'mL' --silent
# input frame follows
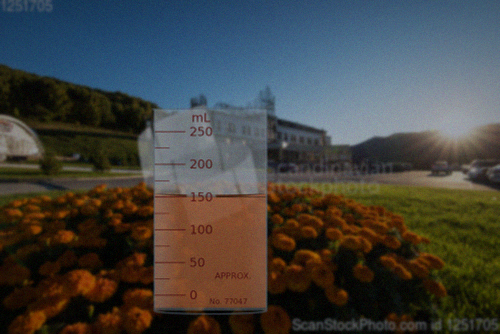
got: 150 mL
